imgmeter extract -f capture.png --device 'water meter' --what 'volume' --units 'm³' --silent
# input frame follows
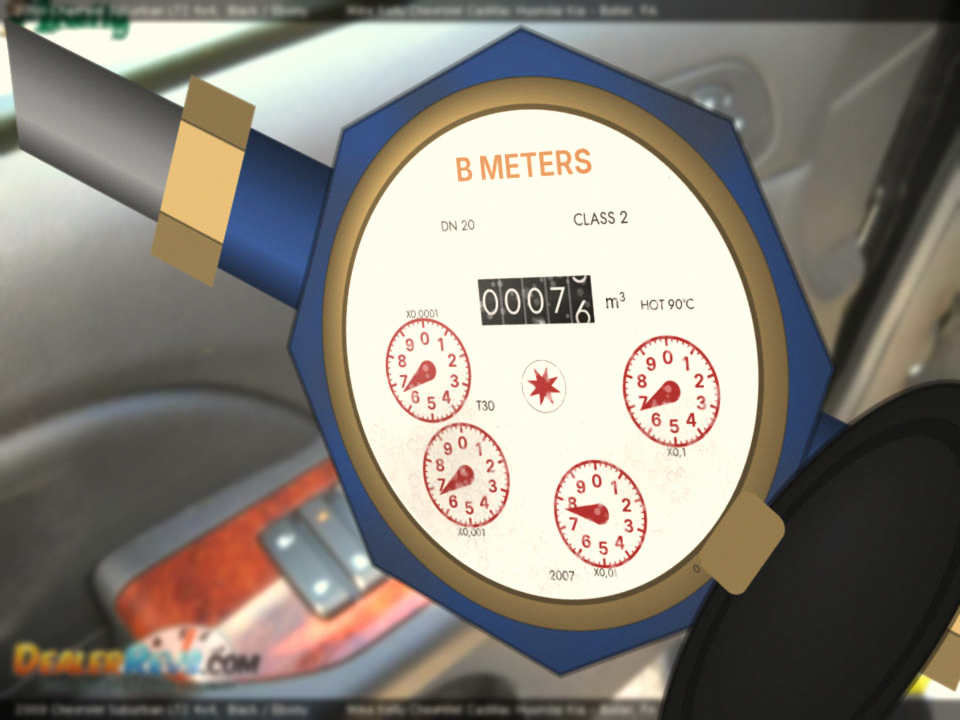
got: 75.6766 m³
